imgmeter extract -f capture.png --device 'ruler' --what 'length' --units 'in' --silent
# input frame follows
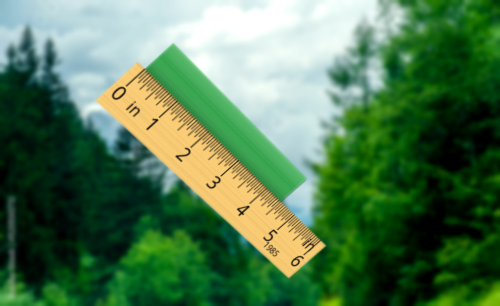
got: 4.5 in
